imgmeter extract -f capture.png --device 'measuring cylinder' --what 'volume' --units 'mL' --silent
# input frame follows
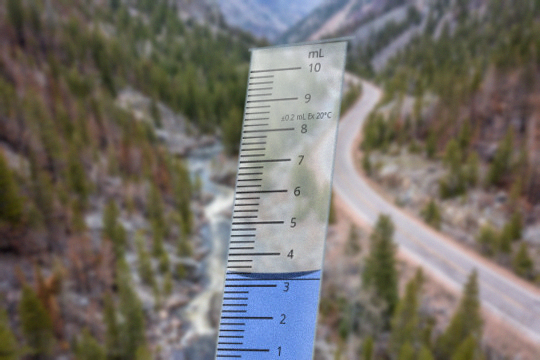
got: 3.2 mL
